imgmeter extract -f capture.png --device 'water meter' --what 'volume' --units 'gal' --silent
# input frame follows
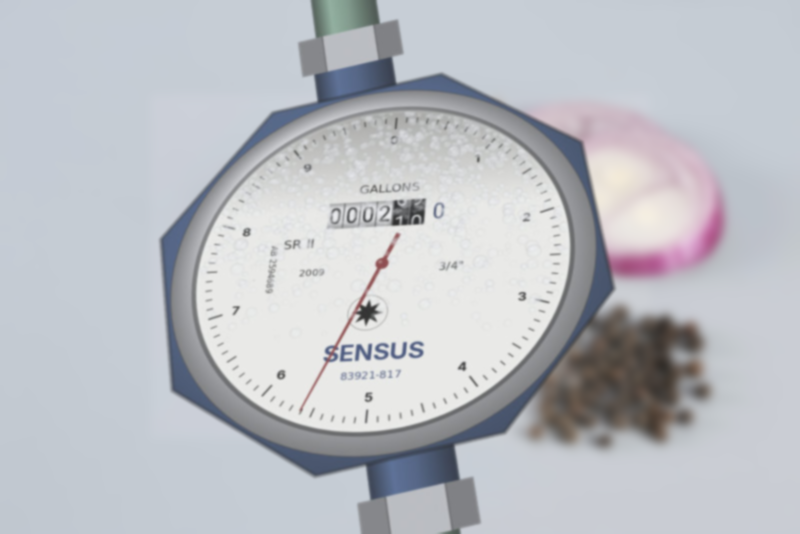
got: 2095.6 gal
